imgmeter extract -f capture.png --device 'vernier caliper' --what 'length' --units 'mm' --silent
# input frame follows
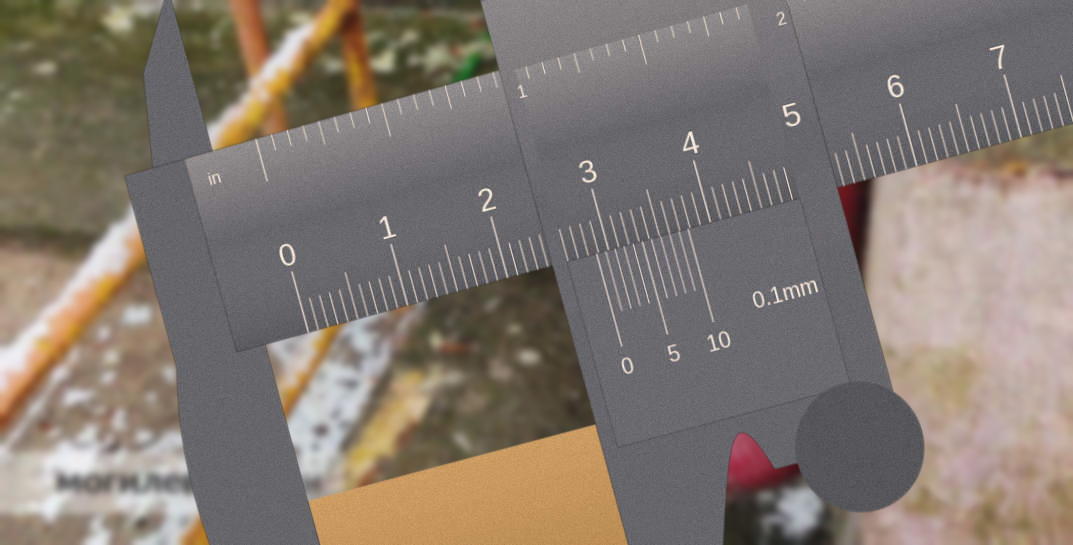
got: 28.8 mm
